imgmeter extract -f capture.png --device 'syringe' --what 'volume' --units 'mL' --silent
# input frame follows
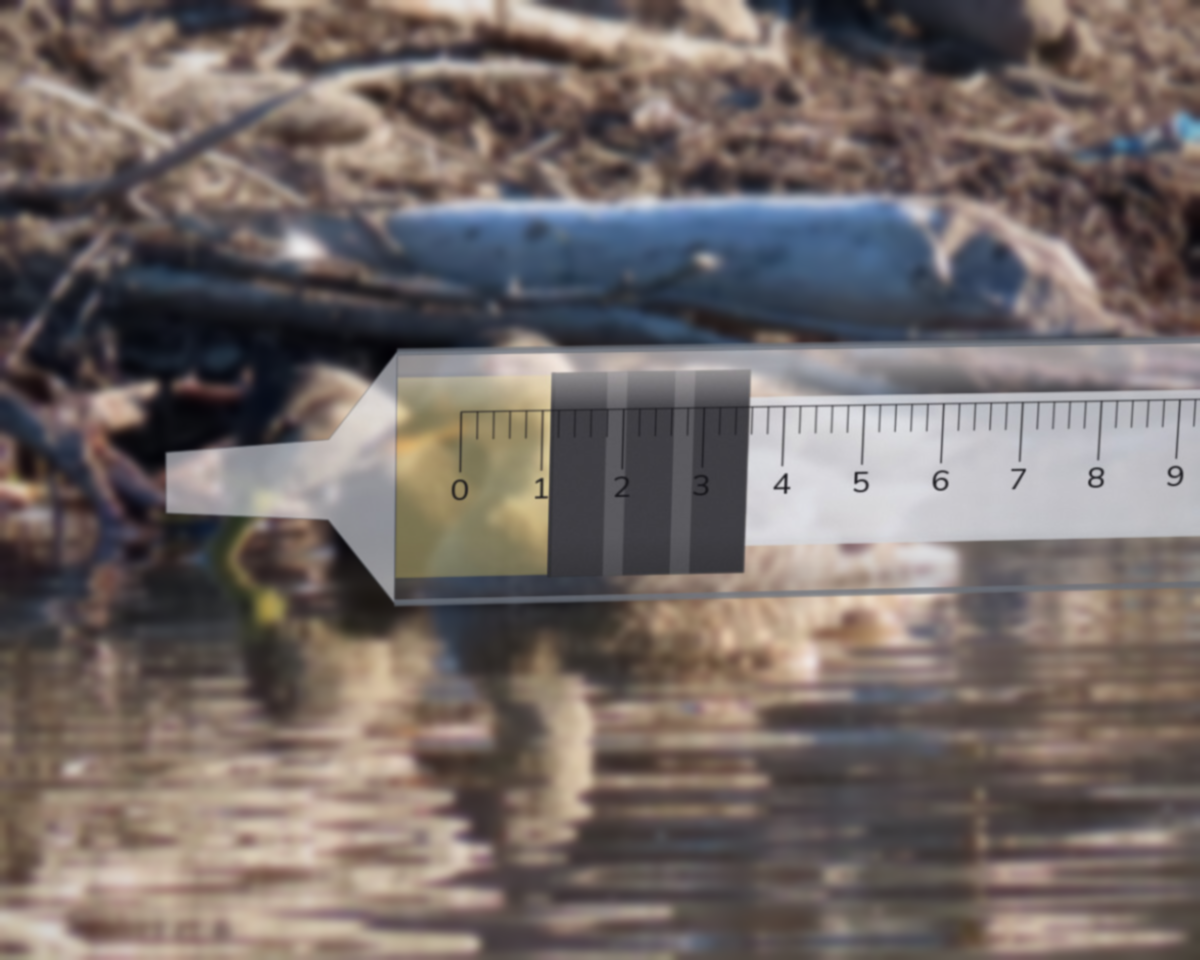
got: 1.1 mL
